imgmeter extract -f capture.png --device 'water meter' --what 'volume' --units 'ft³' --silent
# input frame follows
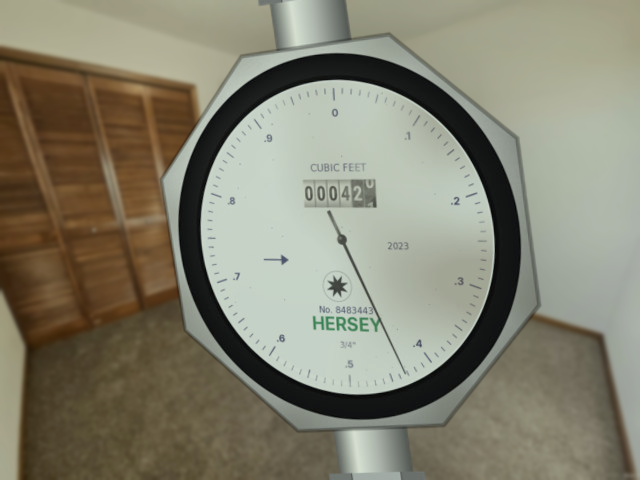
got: 420.43 ft³
